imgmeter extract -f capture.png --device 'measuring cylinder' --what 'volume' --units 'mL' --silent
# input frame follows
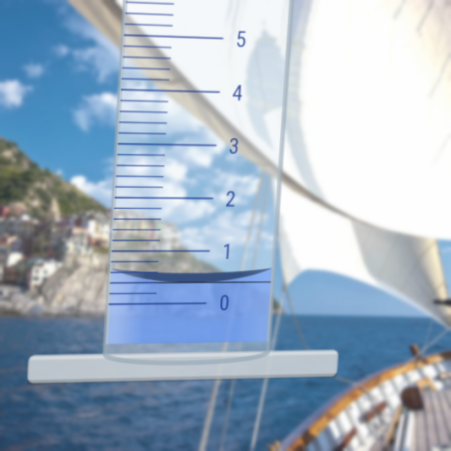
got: 0.4 mL
